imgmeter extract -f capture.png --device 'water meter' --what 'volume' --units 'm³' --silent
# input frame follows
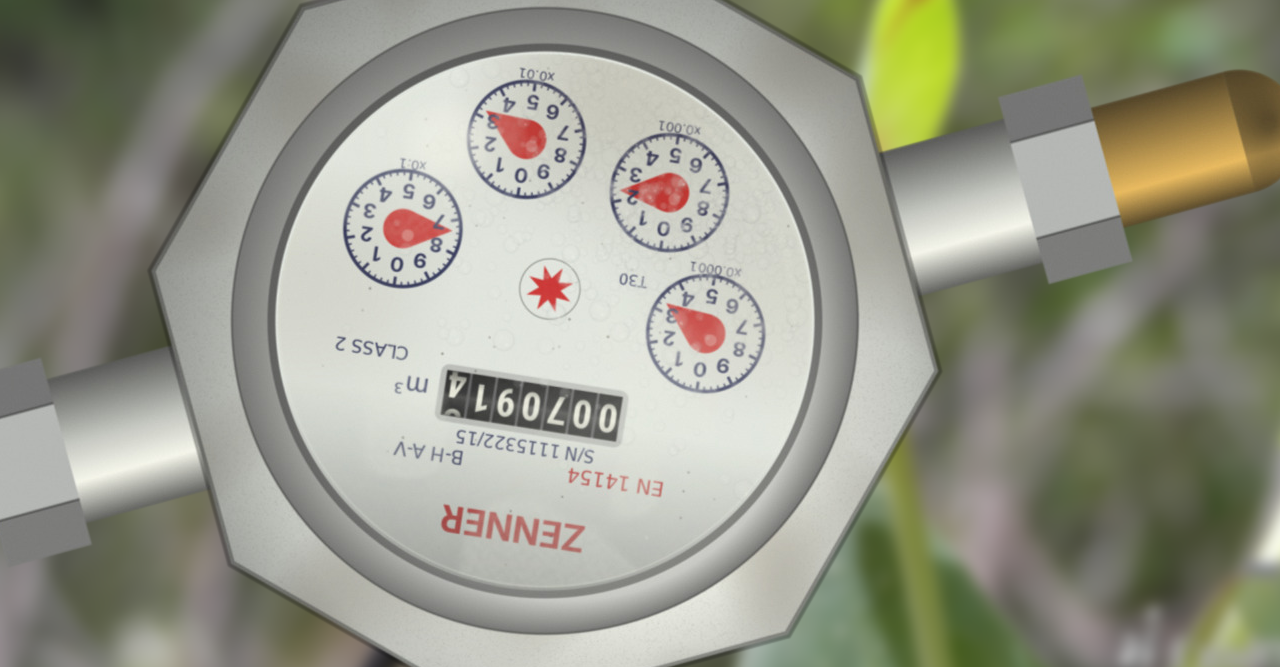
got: 70913.7323 m³
